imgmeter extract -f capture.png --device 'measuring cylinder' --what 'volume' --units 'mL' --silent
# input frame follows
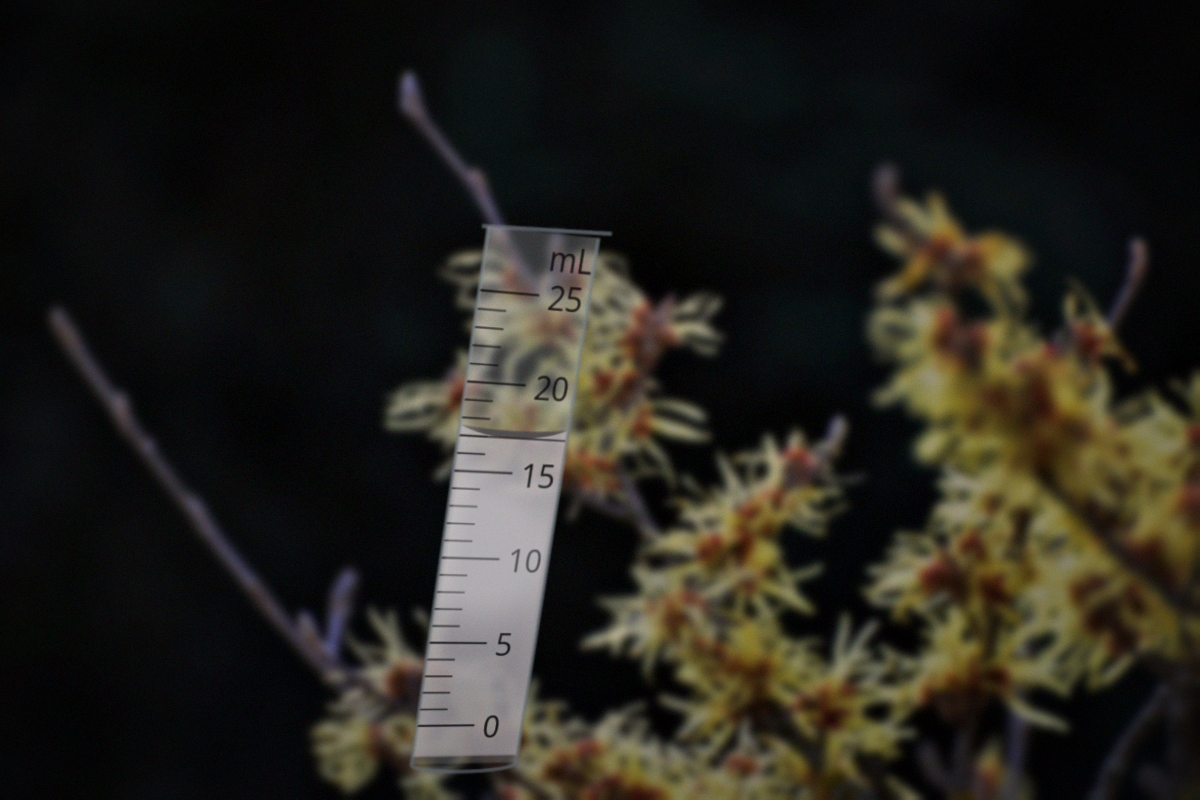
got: 17 mL
